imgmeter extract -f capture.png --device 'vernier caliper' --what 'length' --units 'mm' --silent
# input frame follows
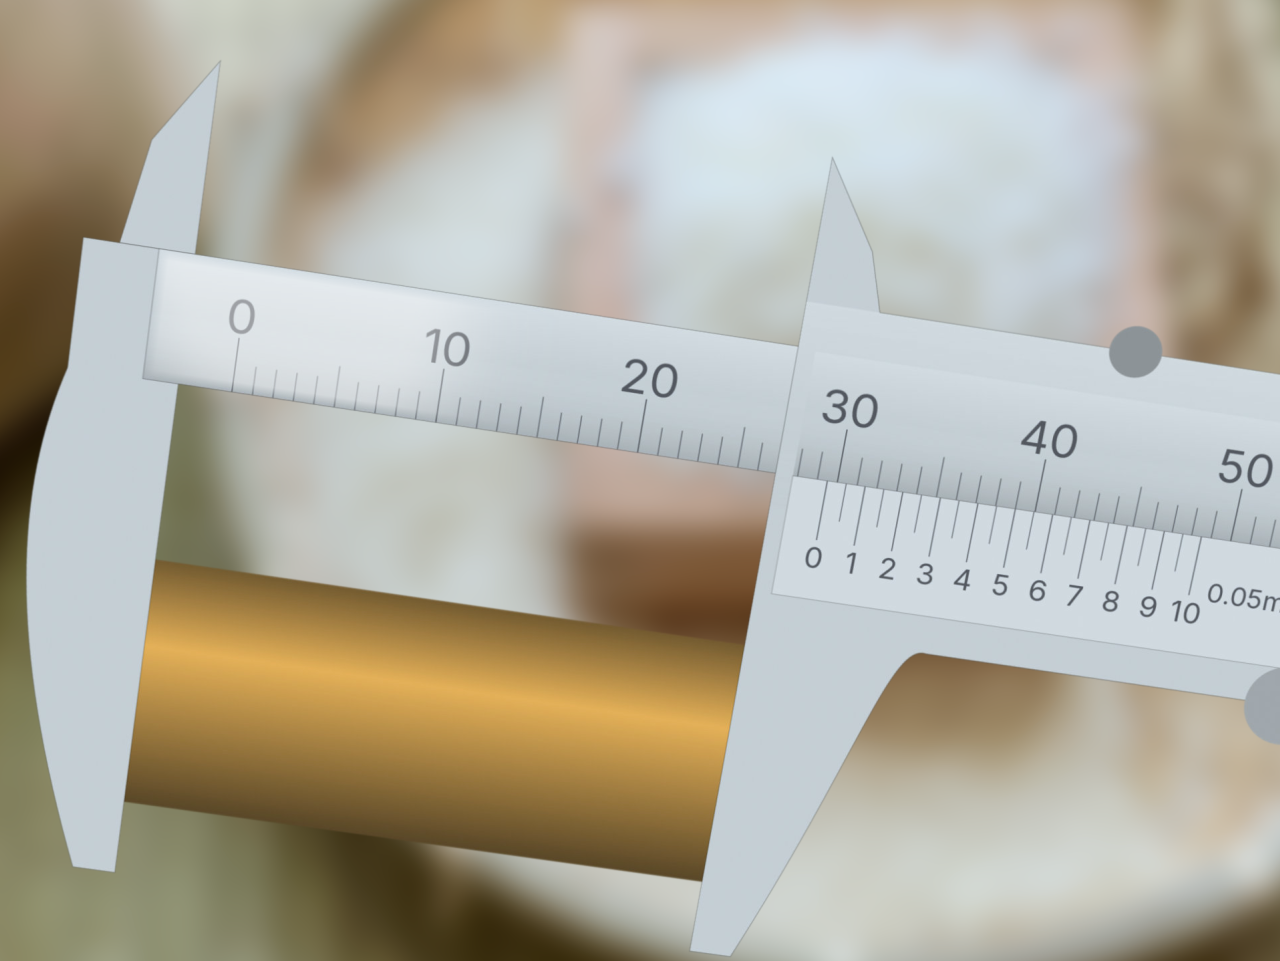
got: 29.5 mm
